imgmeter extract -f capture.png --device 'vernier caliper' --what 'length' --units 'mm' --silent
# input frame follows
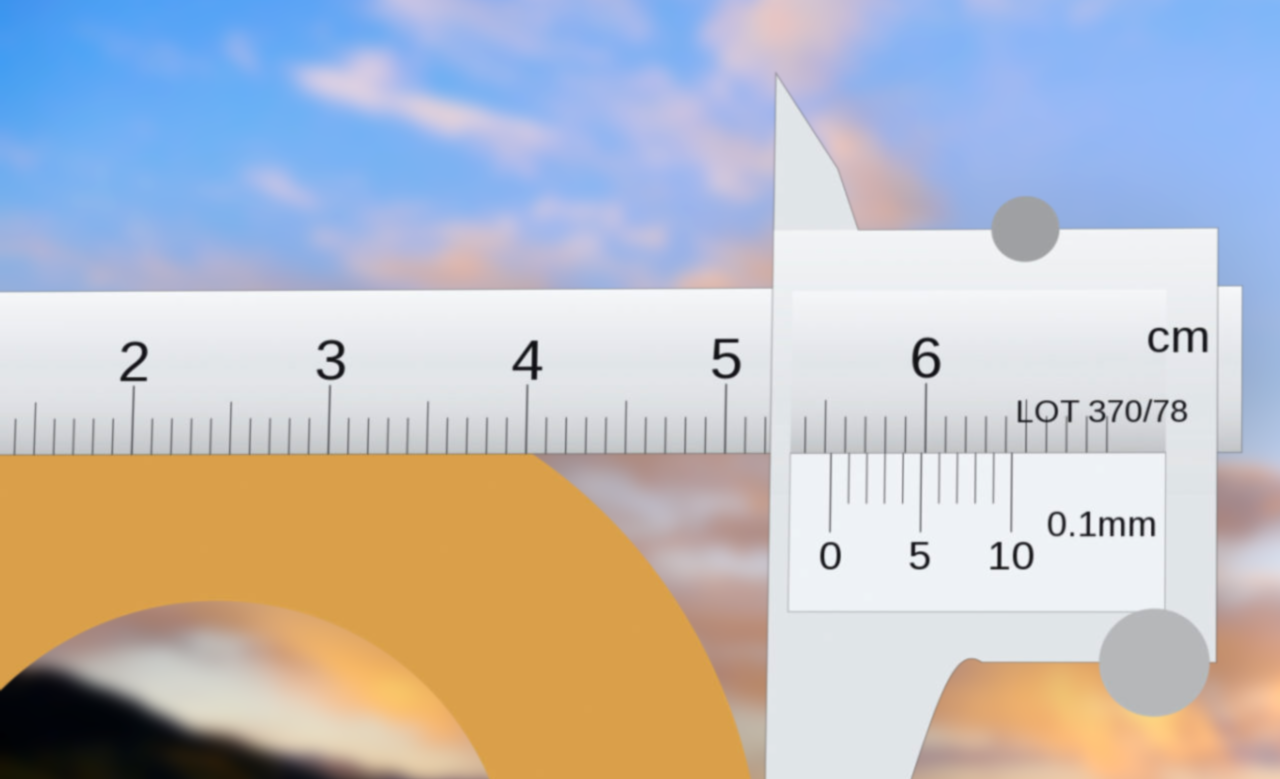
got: 55.3 mm
